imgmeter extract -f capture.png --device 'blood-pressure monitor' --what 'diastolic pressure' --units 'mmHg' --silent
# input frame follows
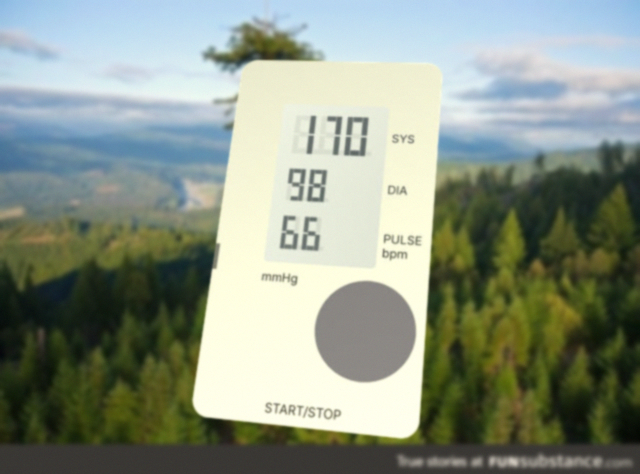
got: 98 mmHg
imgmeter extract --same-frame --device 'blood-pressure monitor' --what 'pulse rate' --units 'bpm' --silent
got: 66 bpm
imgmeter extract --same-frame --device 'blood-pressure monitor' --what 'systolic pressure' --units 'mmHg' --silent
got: 170 mmHg
